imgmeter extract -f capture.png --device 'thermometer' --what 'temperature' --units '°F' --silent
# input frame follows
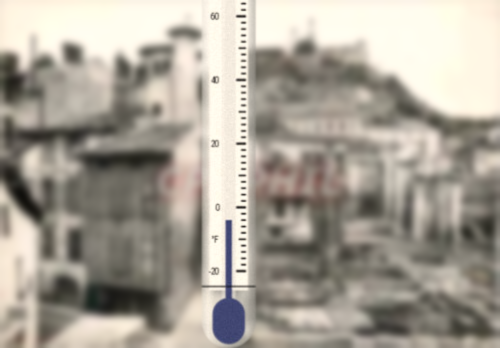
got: -4 °F
